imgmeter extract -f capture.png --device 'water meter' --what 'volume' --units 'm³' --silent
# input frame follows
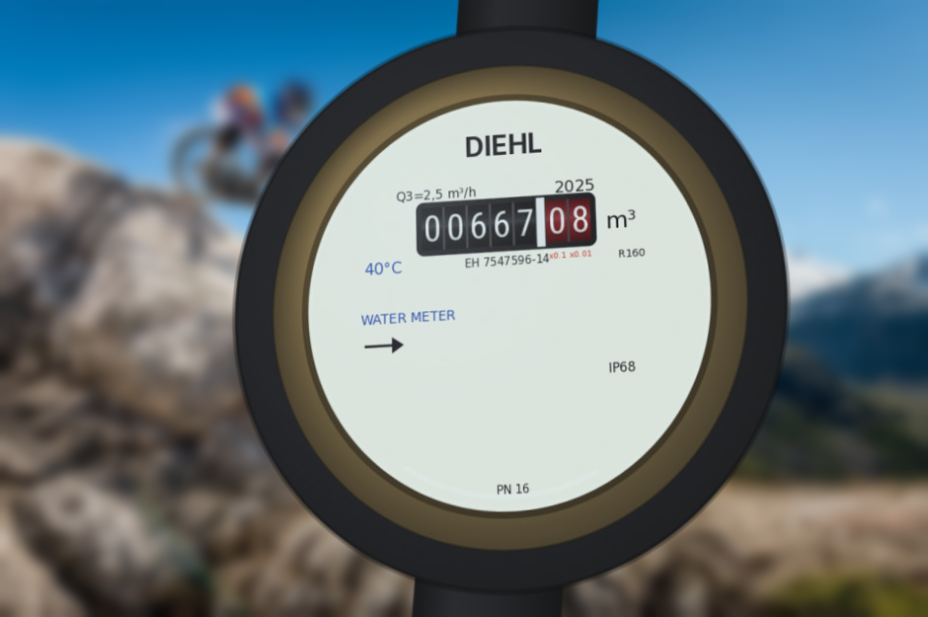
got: 667.08 m³
